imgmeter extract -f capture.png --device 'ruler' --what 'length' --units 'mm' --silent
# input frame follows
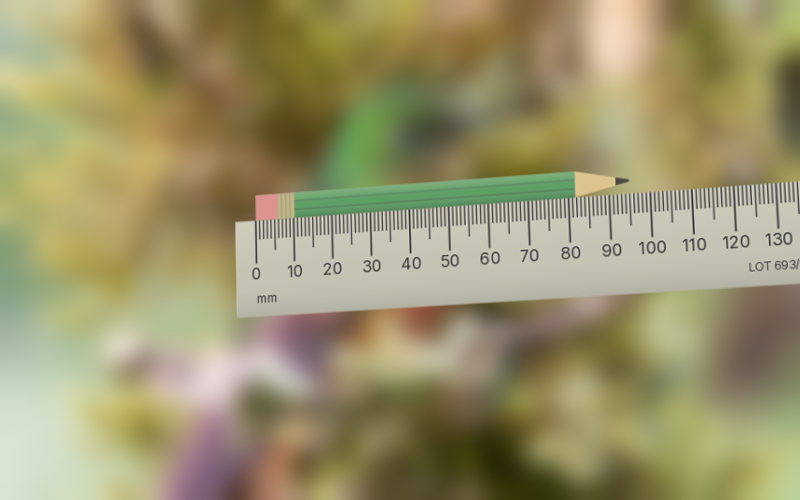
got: 95 mm
